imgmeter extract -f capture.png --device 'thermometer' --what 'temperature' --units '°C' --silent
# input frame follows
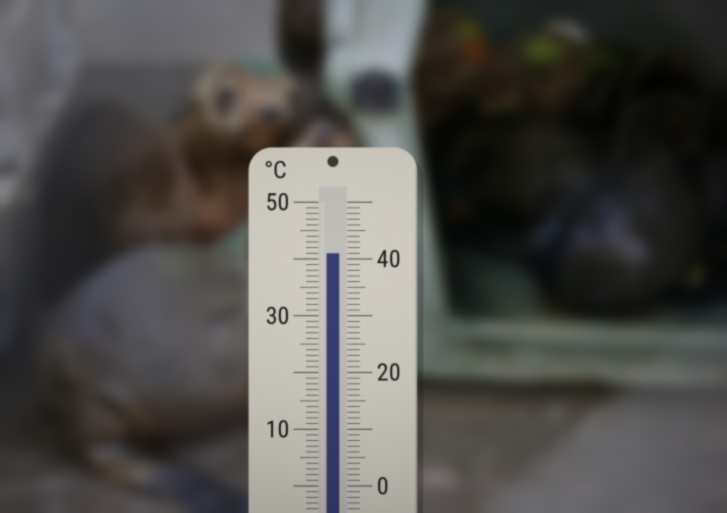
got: 41 °C
